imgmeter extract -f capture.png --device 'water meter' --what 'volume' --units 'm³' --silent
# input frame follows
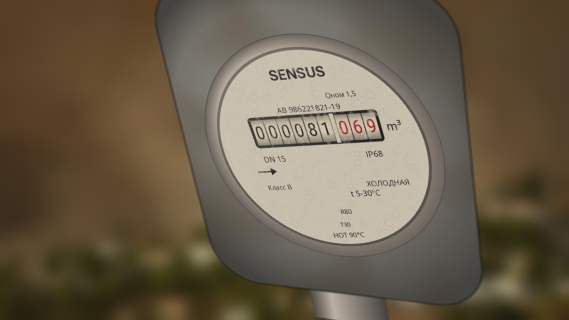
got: 81.069 m³
